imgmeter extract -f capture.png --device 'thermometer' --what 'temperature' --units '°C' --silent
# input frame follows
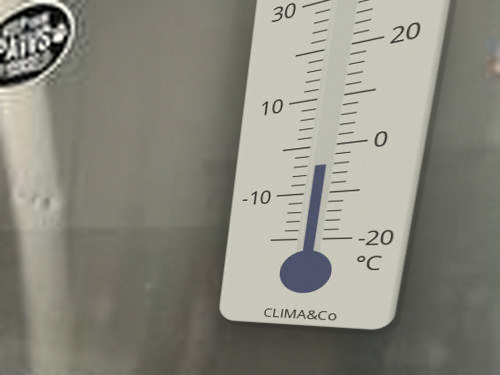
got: -4 °C
